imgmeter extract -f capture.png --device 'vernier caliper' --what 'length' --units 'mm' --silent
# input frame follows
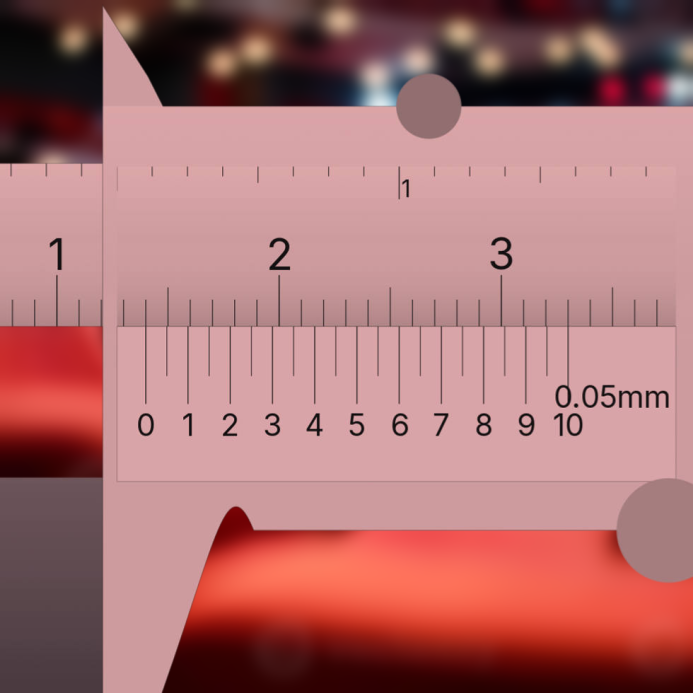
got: 14.00 mm
